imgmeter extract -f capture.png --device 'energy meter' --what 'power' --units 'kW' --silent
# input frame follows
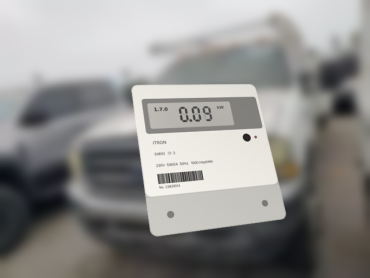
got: 0.09 kW
